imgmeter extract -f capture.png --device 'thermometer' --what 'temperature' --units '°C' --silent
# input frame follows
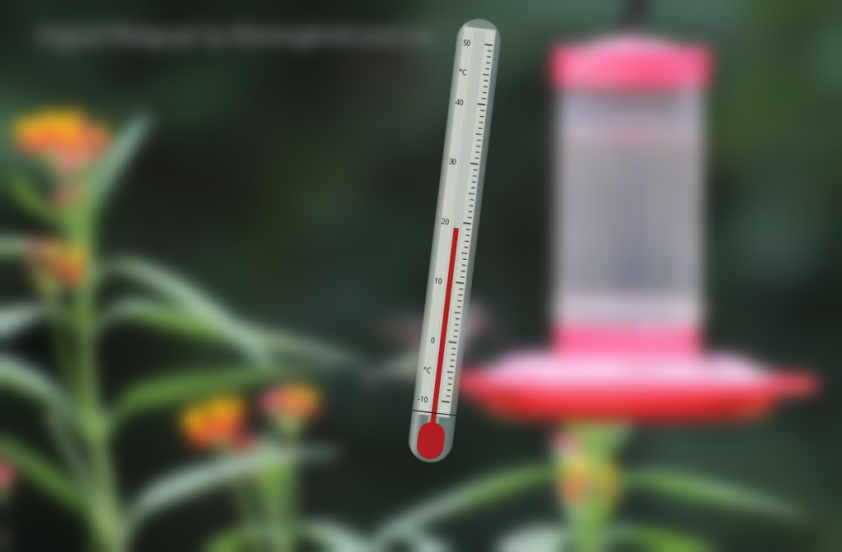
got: 19 °C
